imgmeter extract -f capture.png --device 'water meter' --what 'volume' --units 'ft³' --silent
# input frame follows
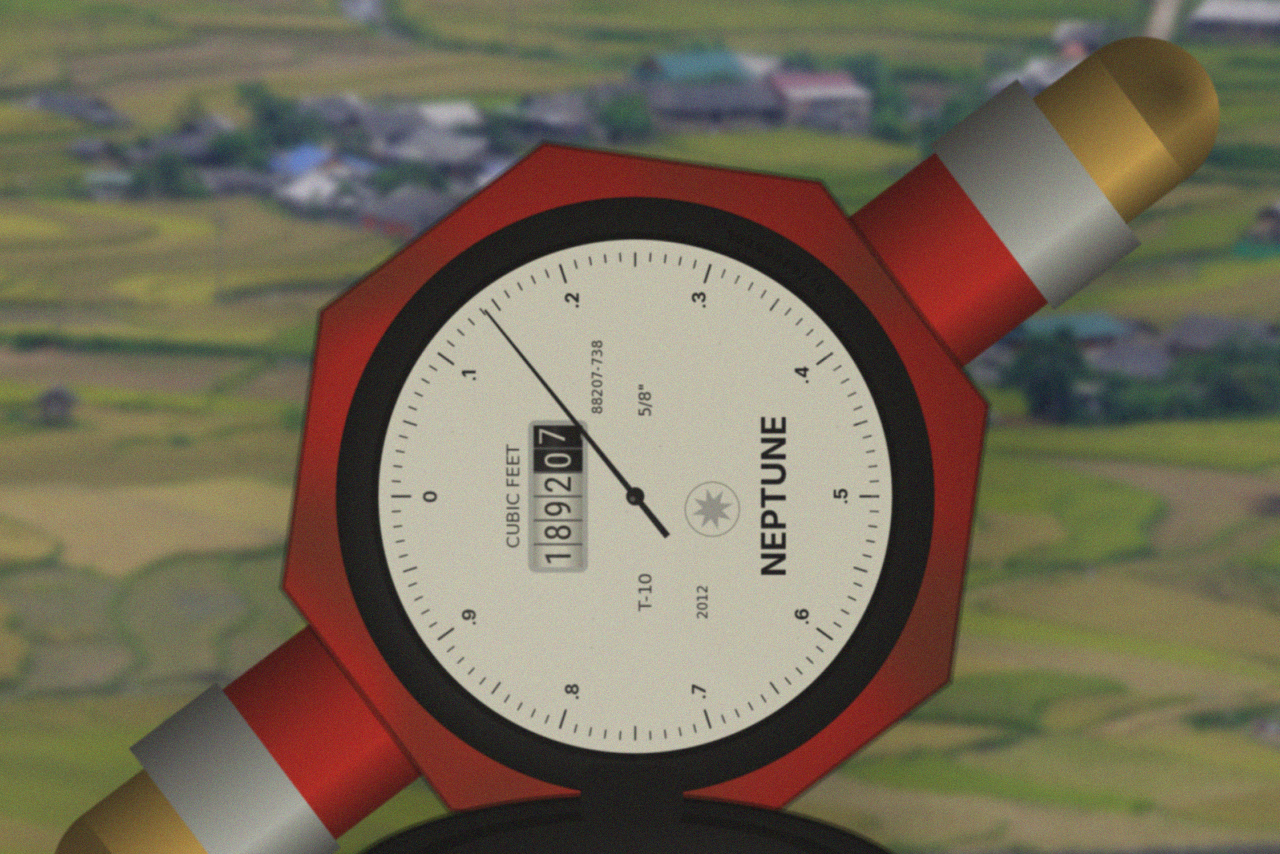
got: 189207.14 ft³
